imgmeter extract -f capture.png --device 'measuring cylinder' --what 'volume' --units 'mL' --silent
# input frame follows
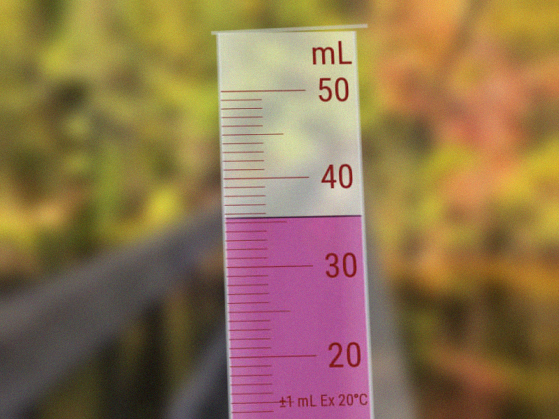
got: 35.5 mL
